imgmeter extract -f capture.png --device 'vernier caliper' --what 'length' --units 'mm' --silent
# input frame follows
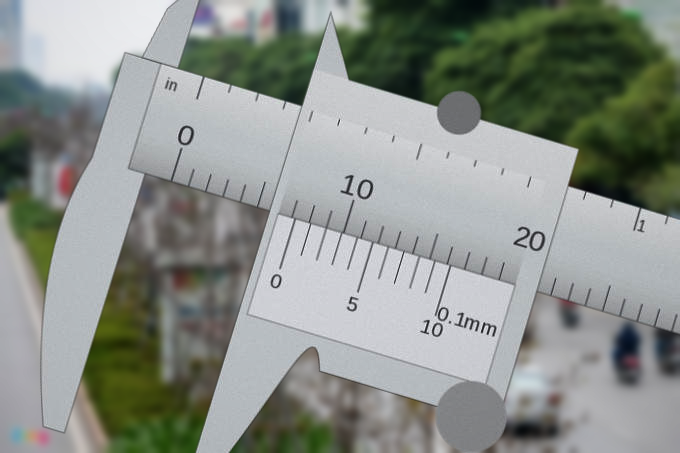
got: 7.2 mm
